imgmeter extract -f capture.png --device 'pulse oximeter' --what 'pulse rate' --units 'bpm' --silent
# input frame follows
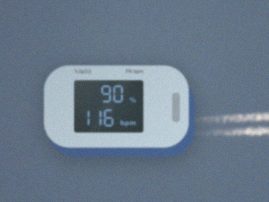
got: 116 bpm
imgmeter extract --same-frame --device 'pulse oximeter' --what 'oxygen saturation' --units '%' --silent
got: 90 %
